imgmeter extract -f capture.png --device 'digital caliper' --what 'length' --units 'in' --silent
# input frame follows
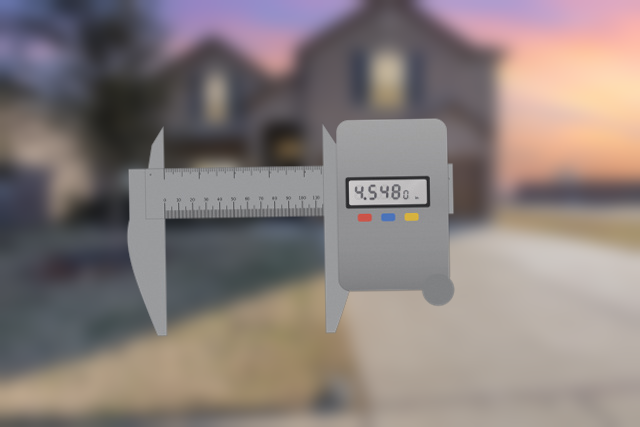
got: 4.5480 in
